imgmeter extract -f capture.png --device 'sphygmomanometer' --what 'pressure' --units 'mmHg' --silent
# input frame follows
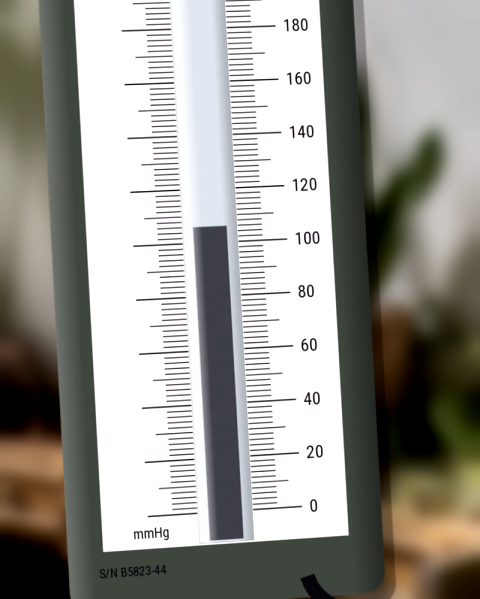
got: 106 mmHg
